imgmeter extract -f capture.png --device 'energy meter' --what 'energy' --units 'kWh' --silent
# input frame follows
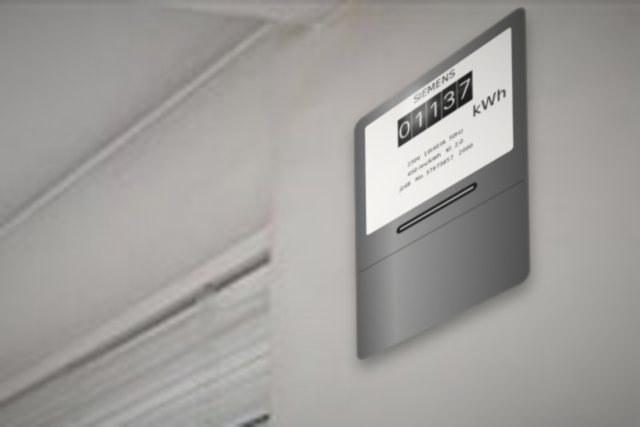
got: 1137 kWh
